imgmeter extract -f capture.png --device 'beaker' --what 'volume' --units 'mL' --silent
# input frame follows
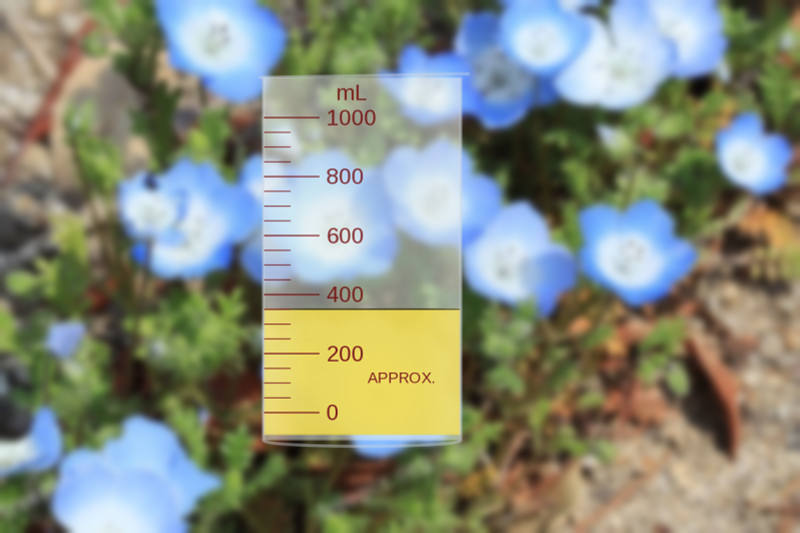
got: 350 mL
